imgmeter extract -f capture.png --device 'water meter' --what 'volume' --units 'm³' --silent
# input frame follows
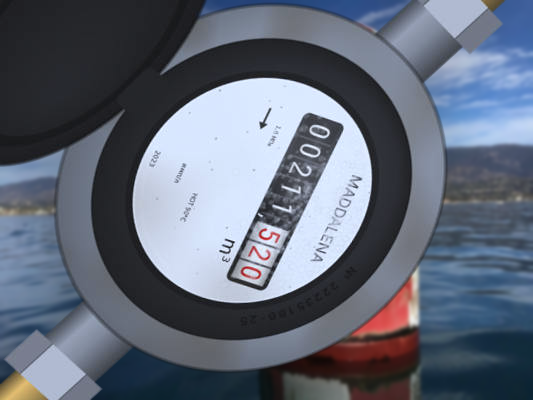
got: 211.520 m³
